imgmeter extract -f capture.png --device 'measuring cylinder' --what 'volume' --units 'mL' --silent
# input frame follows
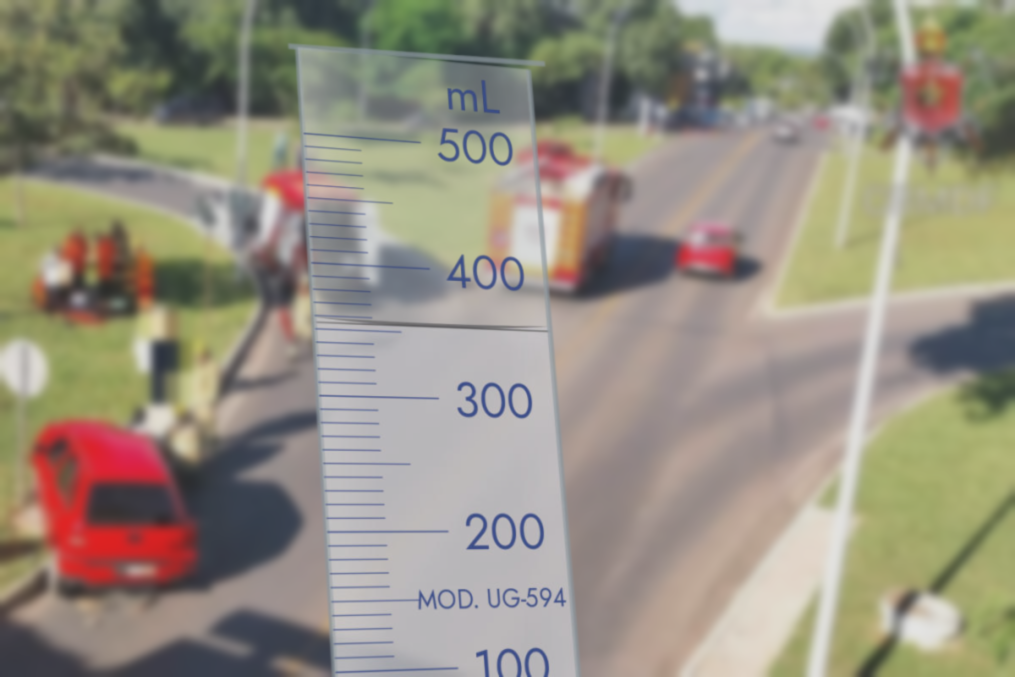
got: 355 mL
